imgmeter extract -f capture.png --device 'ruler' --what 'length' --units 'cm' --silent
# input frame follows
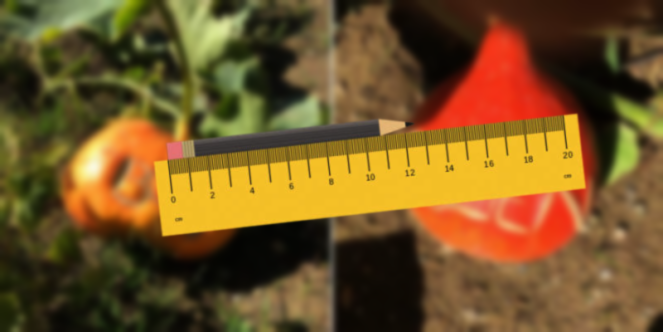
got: 12.5 cm
